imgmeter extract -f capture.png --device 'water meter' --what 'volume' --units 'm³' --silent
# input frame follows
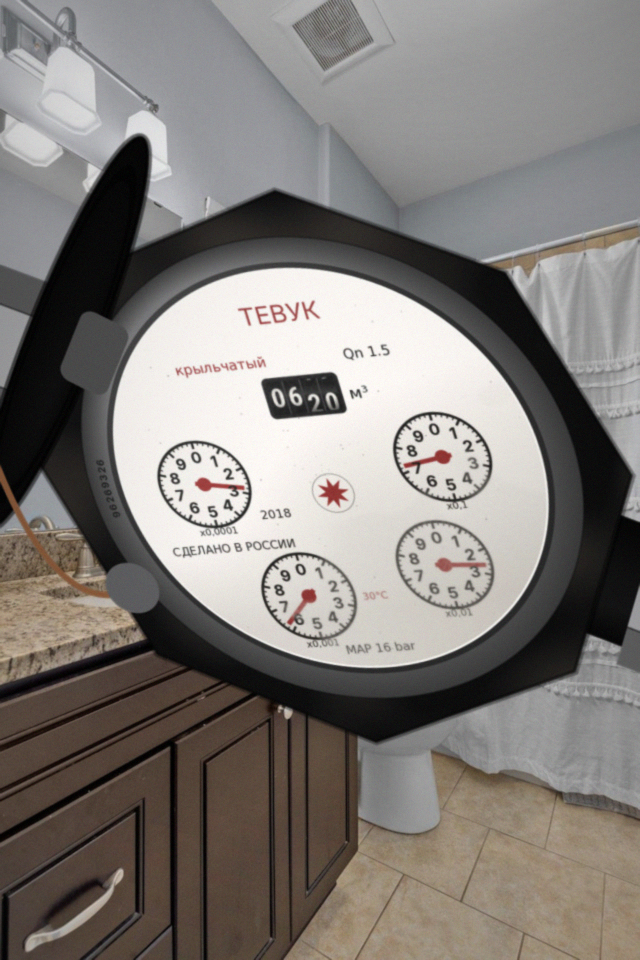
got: 619.7262 m³
